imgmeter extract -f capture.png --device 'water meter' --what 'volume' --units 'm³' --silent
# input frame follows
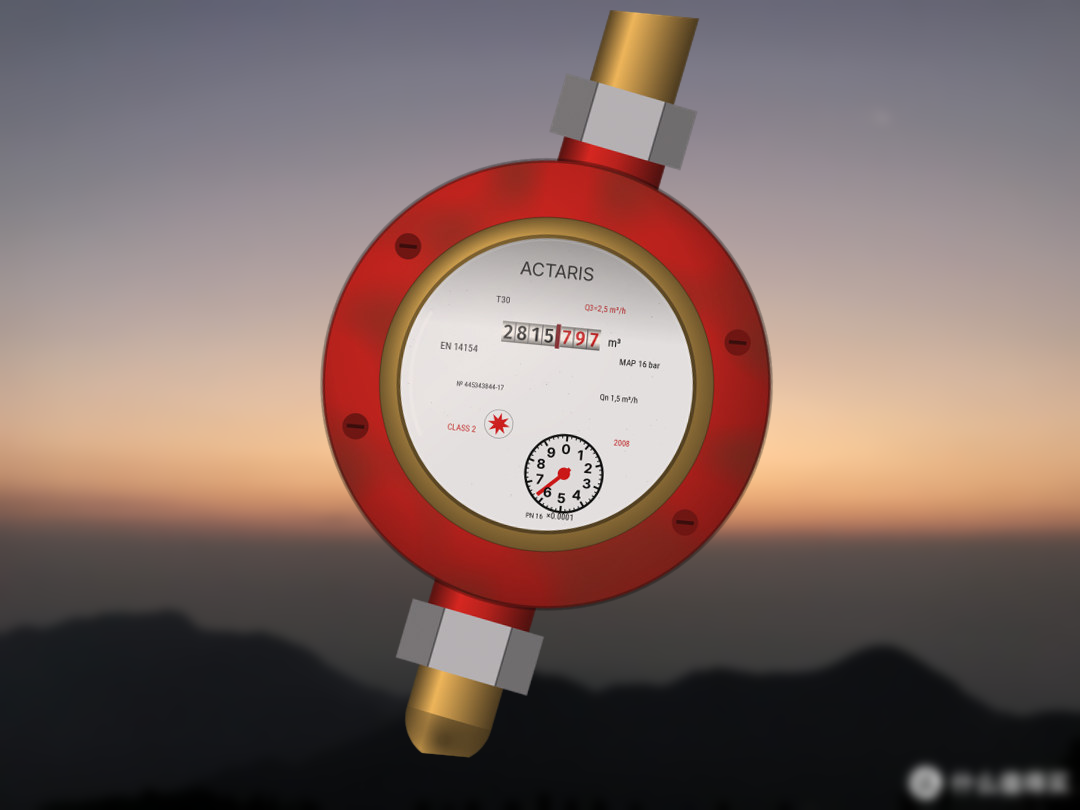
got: 2815.7976 m³
